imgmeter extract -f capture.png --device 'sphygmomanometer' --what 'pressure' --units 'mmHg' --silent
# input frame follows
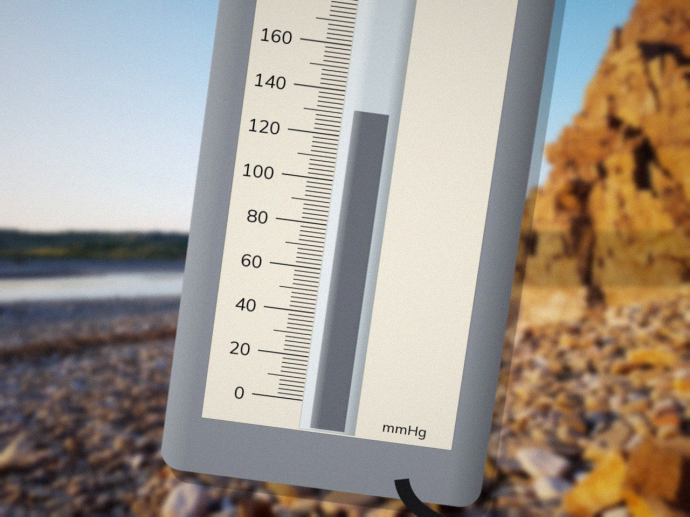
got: 132 mmHg
